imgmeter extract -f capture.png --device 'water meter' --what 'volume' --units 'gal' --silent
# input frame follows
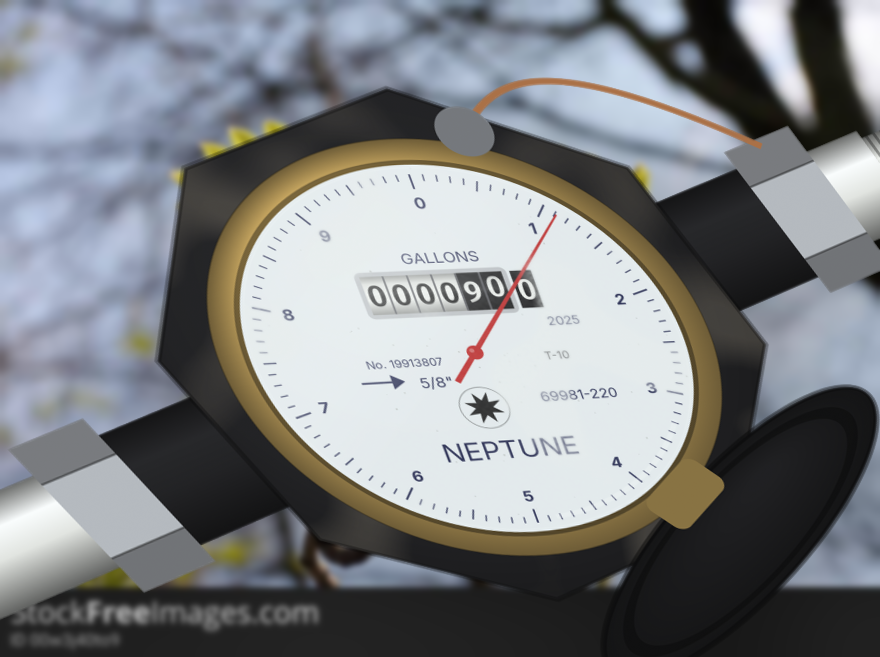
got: 901.1 gal
